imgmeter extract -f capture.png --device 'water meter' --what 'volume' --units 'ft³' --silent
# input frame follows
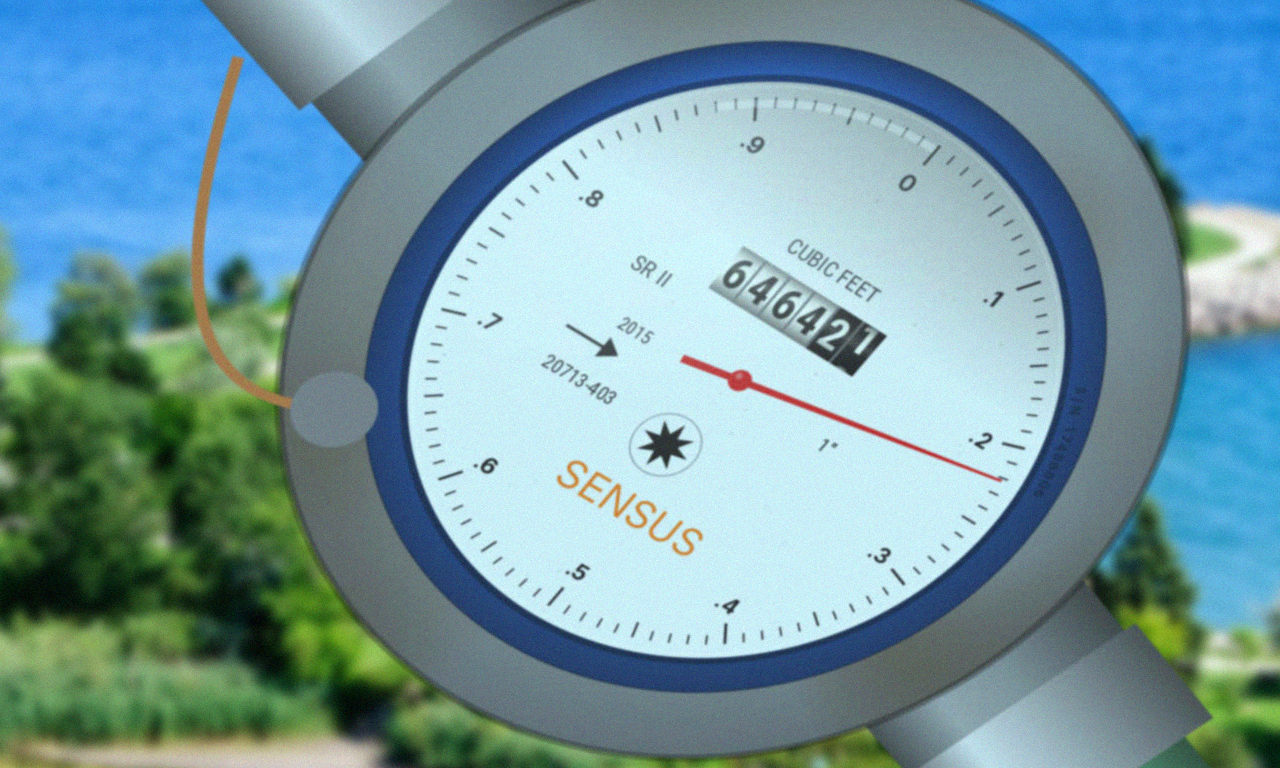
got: 646421.22 ft³
